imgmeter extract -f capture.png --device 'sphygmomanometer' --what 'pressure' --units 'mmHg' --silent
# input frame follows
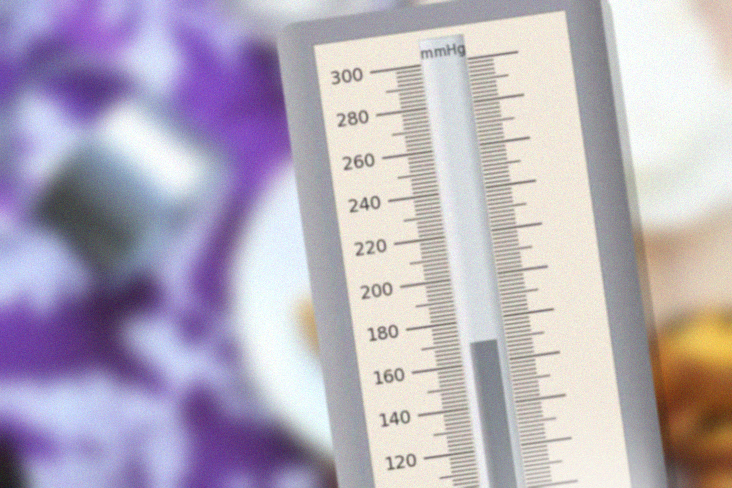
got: 170 mmHg
